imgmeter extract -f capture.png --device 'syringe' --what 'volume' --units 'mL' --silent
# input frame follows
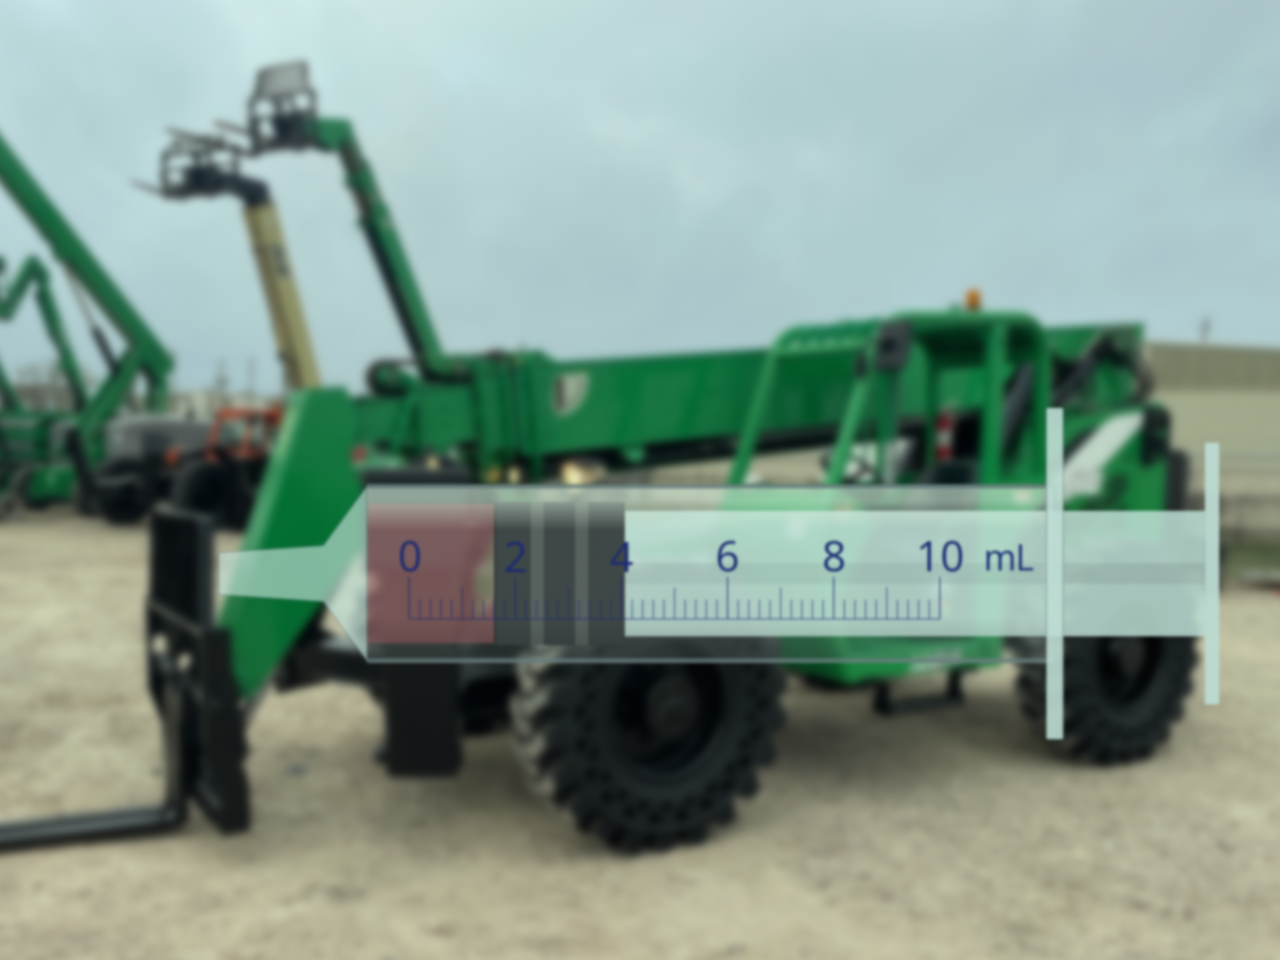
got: 1.6 mL
